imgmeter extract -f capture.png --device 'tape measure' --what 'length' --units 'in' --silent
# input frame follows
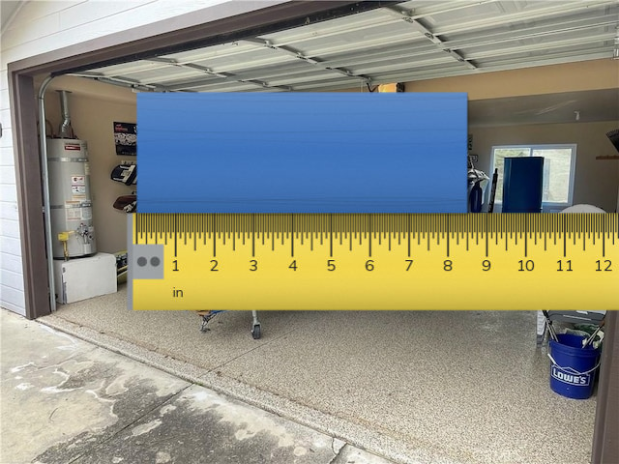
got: 8.5 in
